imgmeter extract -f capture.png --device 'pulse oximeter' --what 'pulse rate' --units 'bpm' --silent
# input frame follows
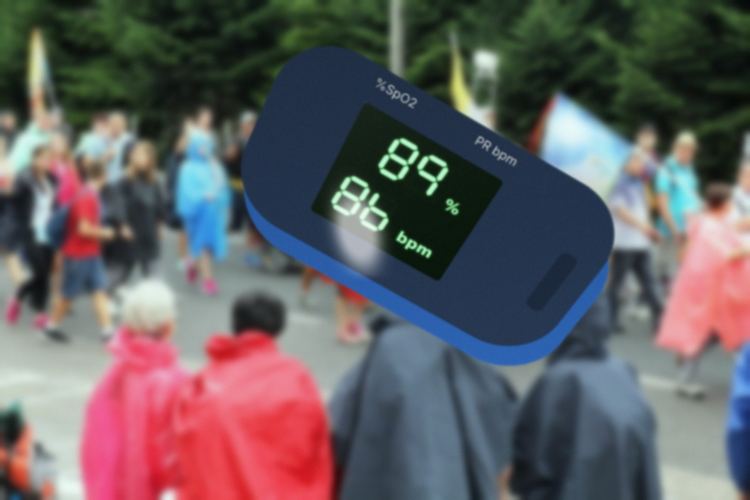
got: 86 bpm
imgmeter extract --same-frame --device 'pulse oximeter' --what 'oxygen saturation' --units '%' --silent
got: 89 %
